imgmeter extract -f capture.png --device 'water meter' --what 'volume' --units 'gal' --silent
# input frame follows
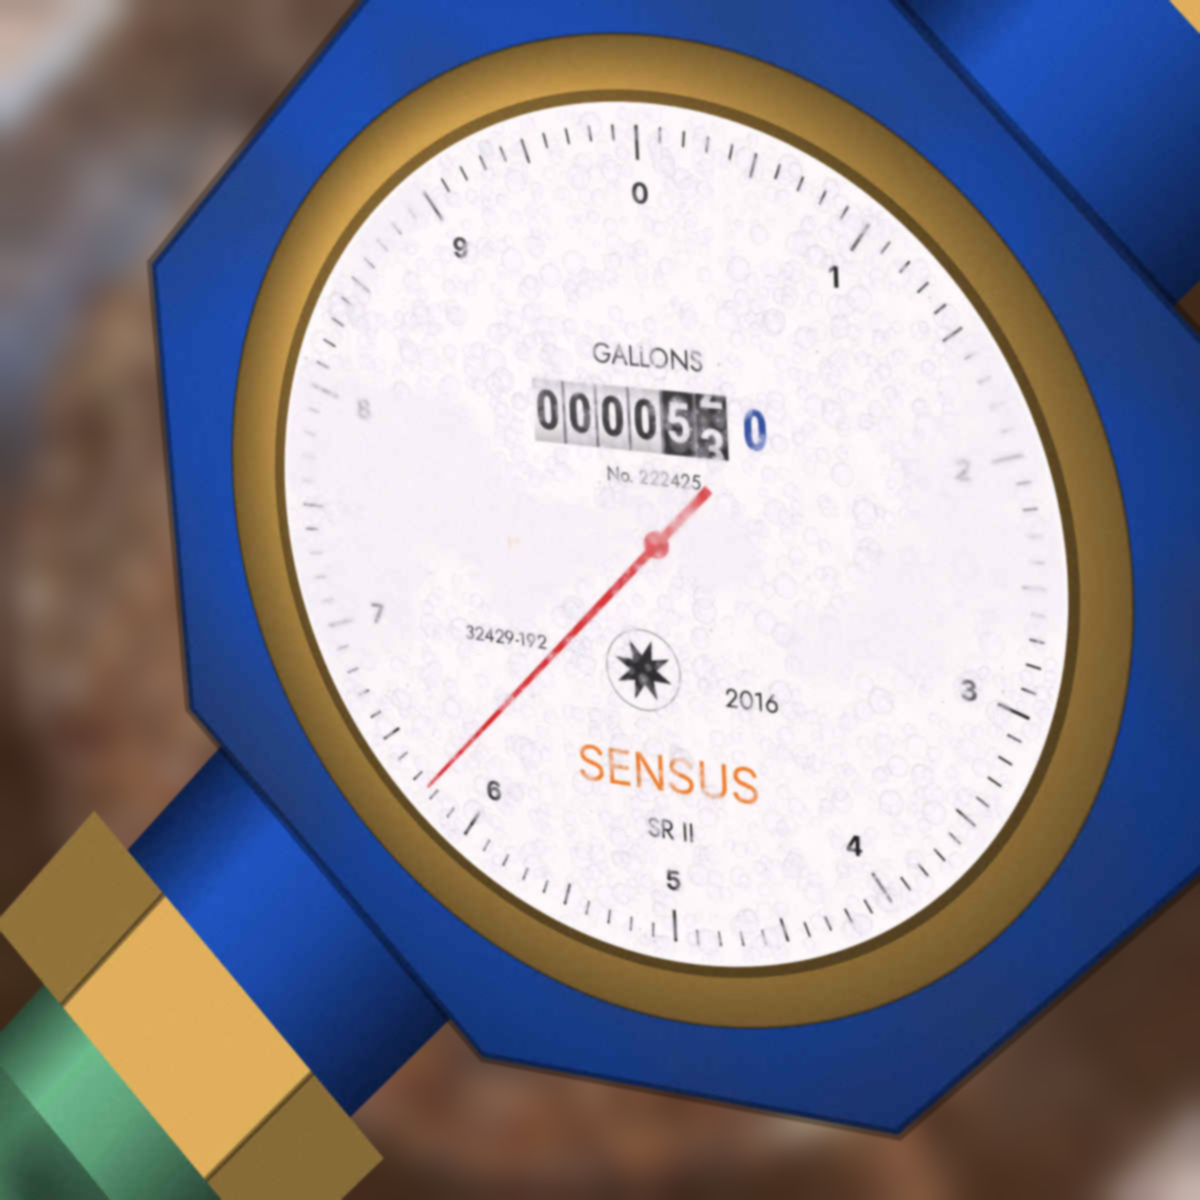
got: 526.2 gal
